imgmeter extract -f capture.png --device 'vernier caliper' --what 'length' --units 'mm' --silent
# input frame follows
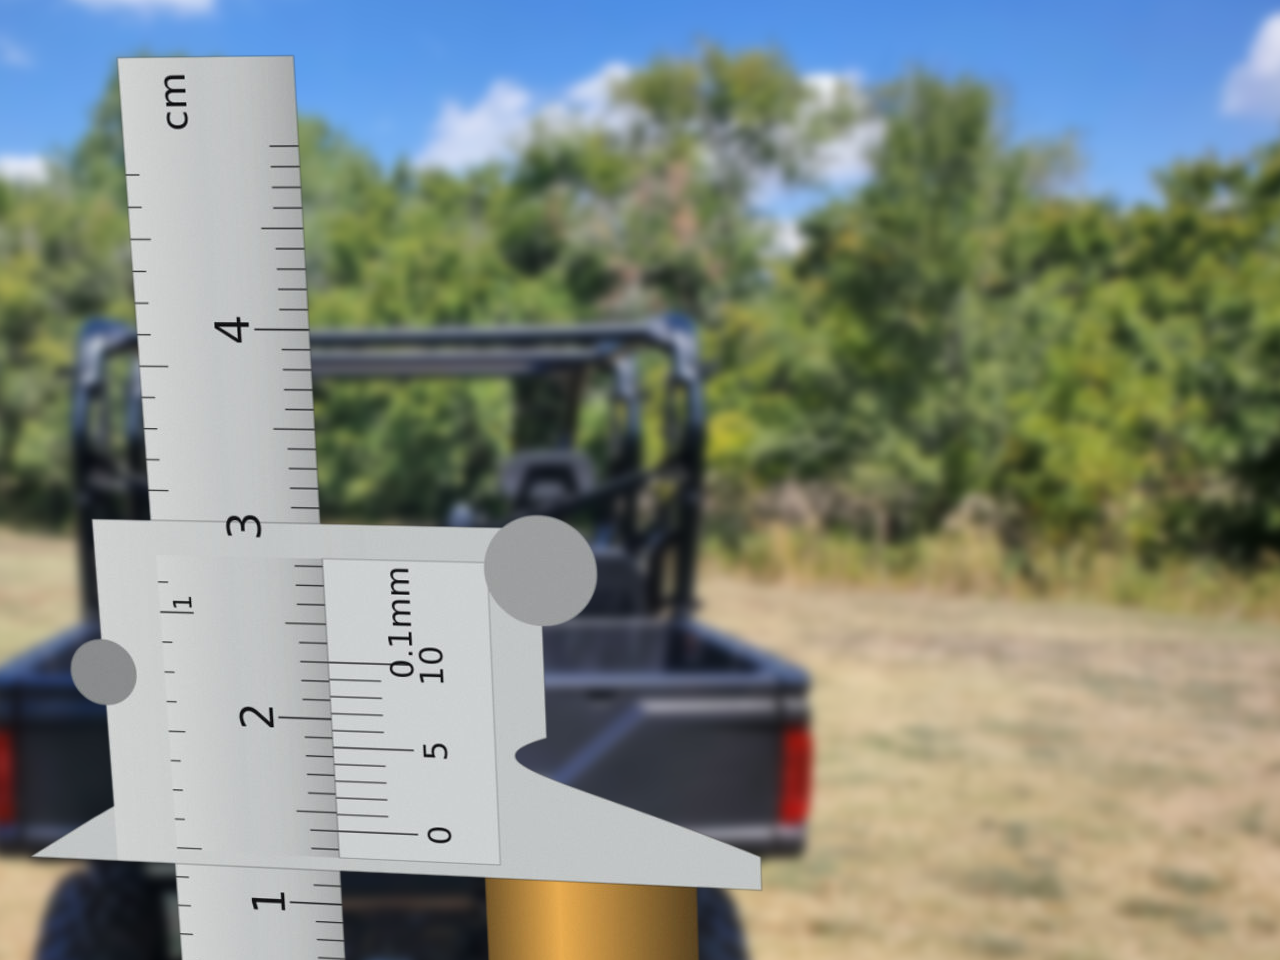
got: 14.0 mm
